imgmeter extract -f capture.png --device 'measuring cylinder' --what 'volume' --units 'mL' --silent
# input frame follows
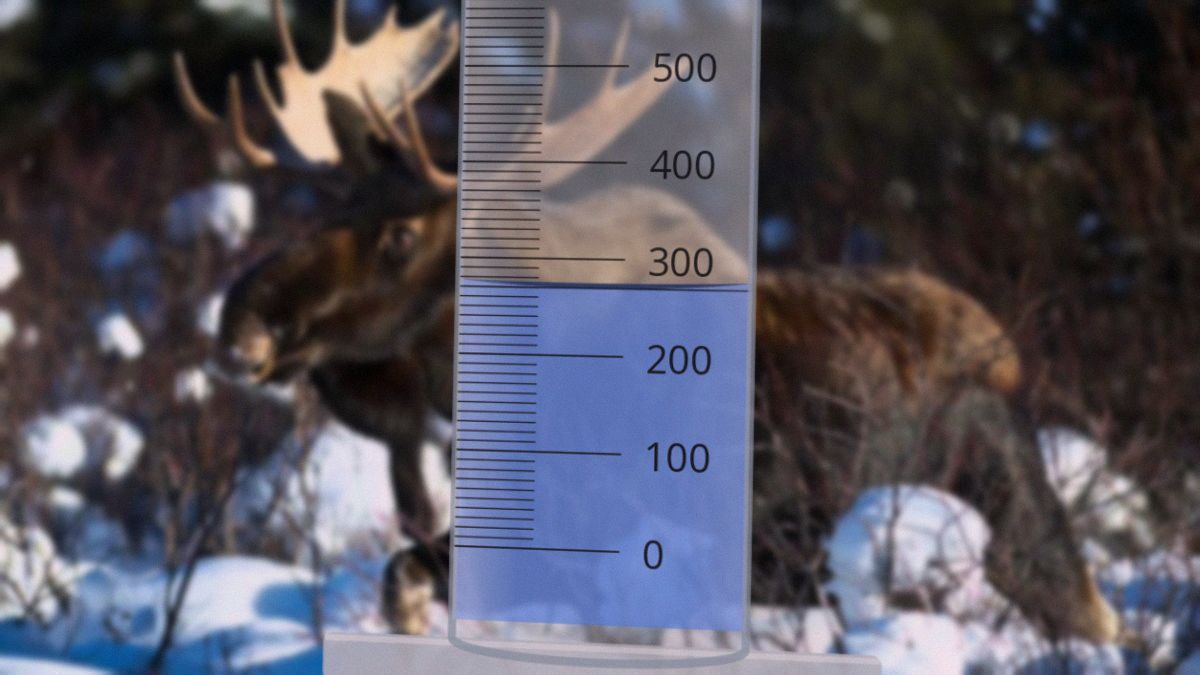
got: 270 mL
